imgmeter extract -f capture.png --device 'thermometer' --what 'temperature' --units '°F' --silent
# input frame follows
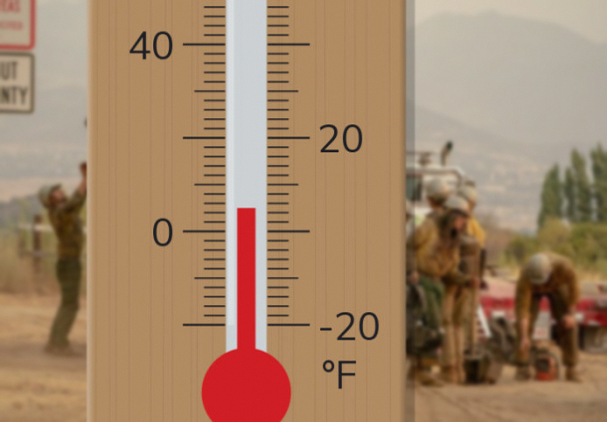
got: 5 °F
